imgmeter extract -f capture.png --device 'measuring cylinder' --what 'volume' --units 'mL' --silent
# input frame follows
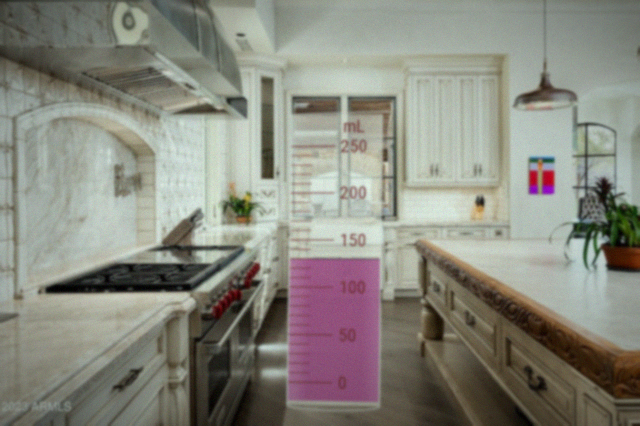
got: 130 mL
